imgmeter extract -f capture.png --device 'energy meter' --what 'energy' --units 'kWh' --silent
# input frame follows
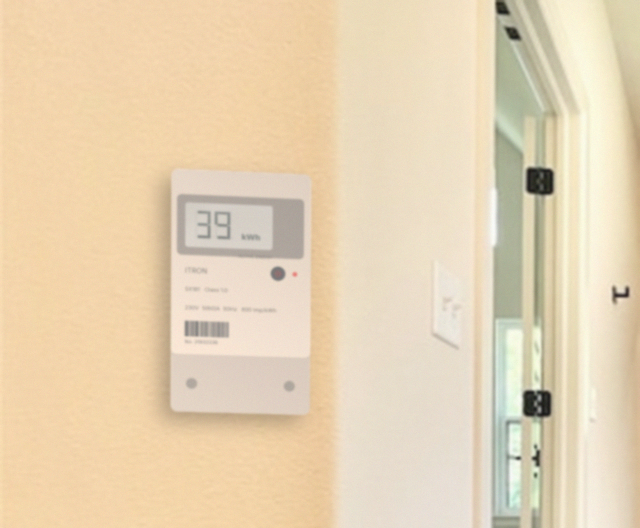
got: 39 kWh
